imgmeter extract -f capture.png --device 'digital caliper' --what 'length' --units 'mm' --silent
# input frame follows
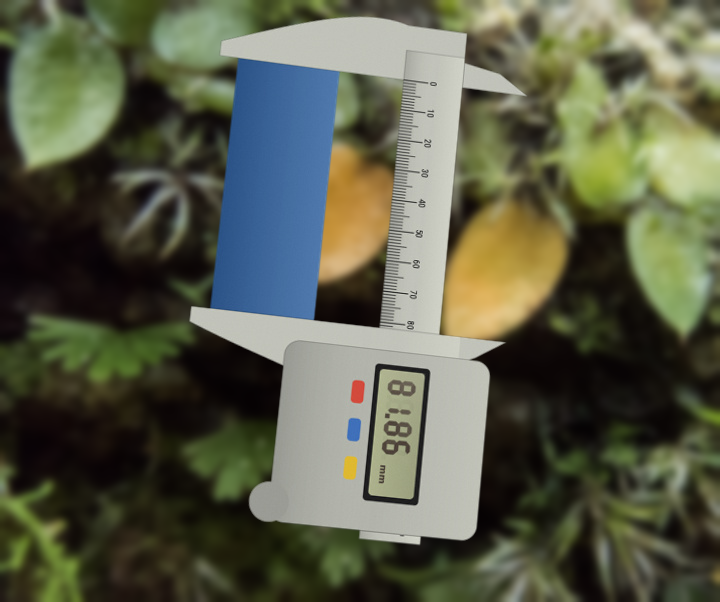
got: 81.86 mm
